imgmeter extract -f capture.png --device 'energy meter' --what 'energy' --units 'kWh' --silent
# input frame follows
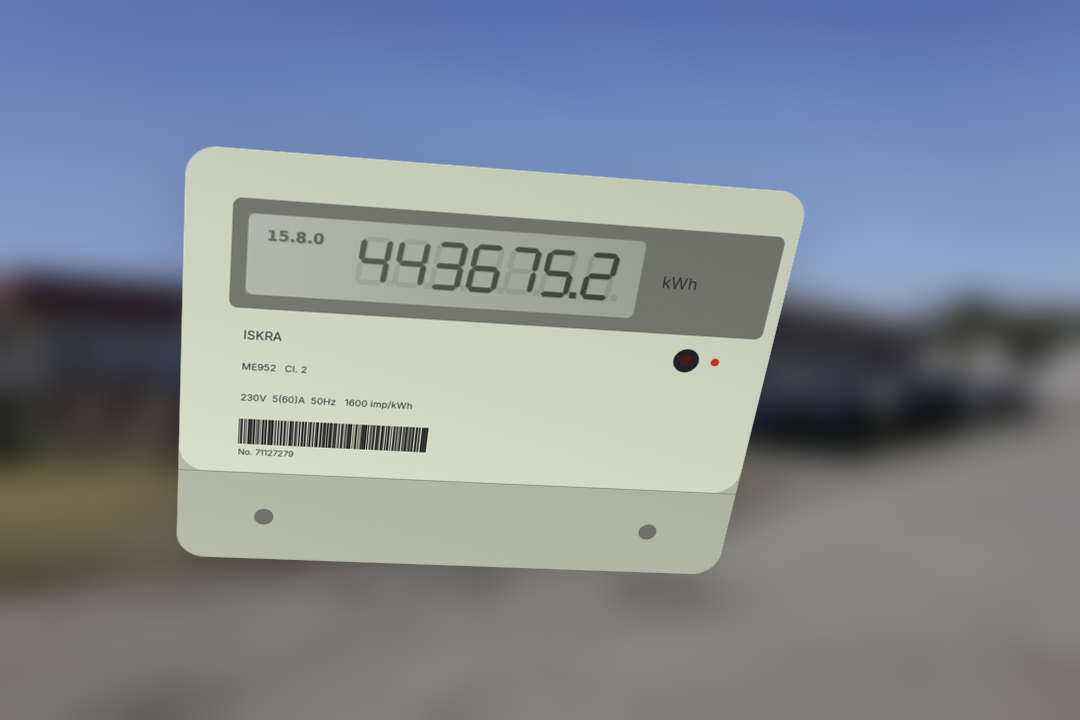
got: 443675.2 kWh
